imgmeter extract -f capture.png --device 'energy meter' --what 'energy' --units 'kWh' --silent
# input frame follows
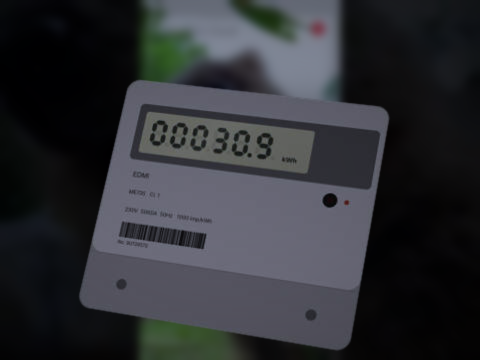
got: 30.9 kWh
